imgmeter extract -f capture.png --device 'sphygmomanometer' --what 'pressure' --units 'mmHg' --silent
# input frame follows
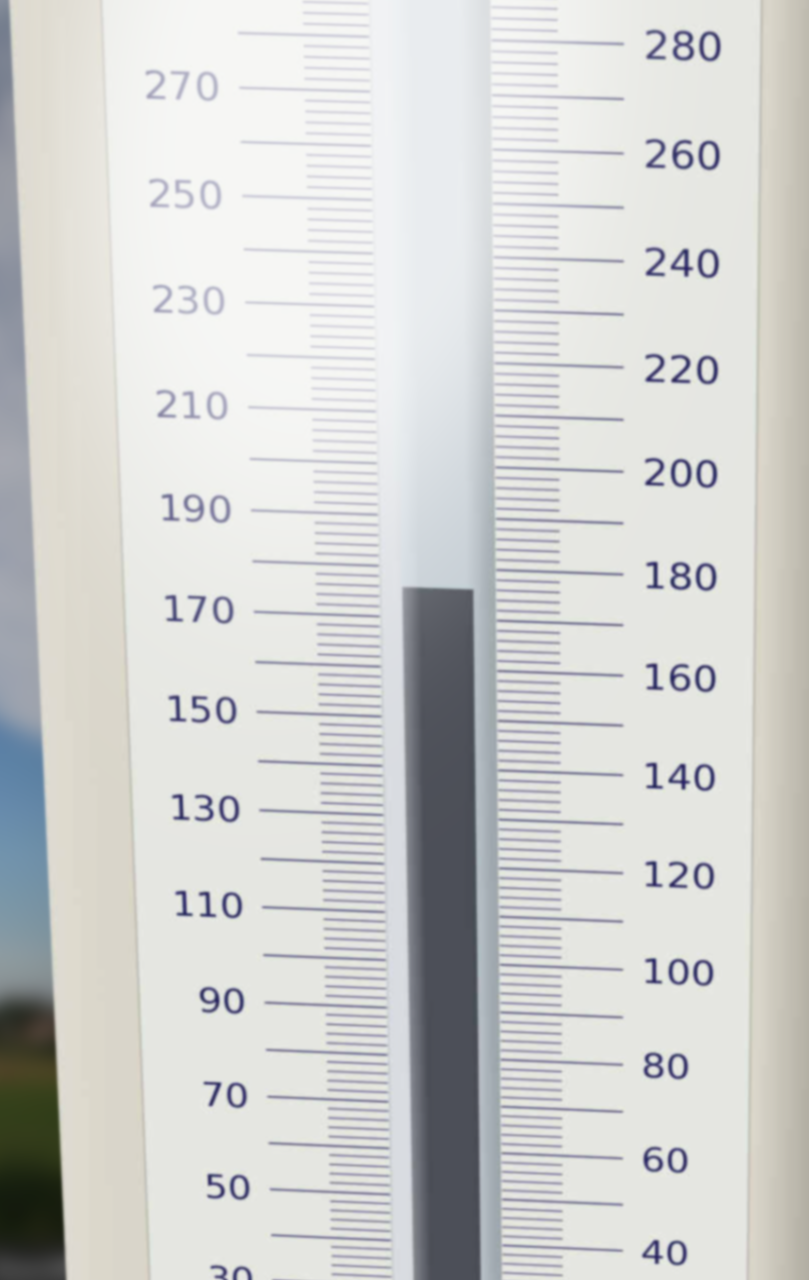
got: 176 mmHg
